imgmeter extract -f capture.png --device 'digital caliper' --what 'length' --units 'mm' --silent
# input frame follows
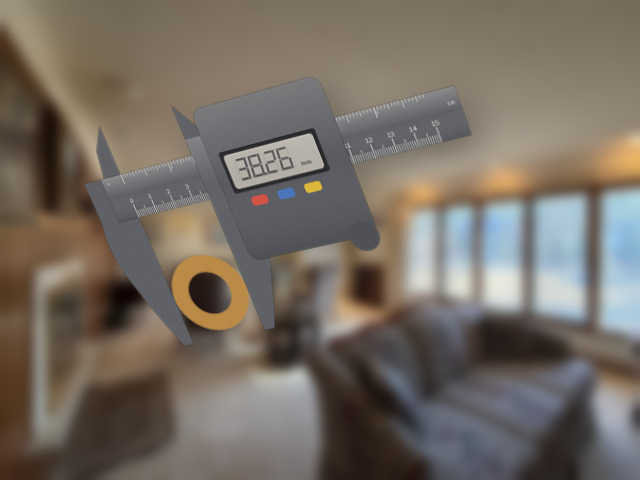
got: 38.26 mm
